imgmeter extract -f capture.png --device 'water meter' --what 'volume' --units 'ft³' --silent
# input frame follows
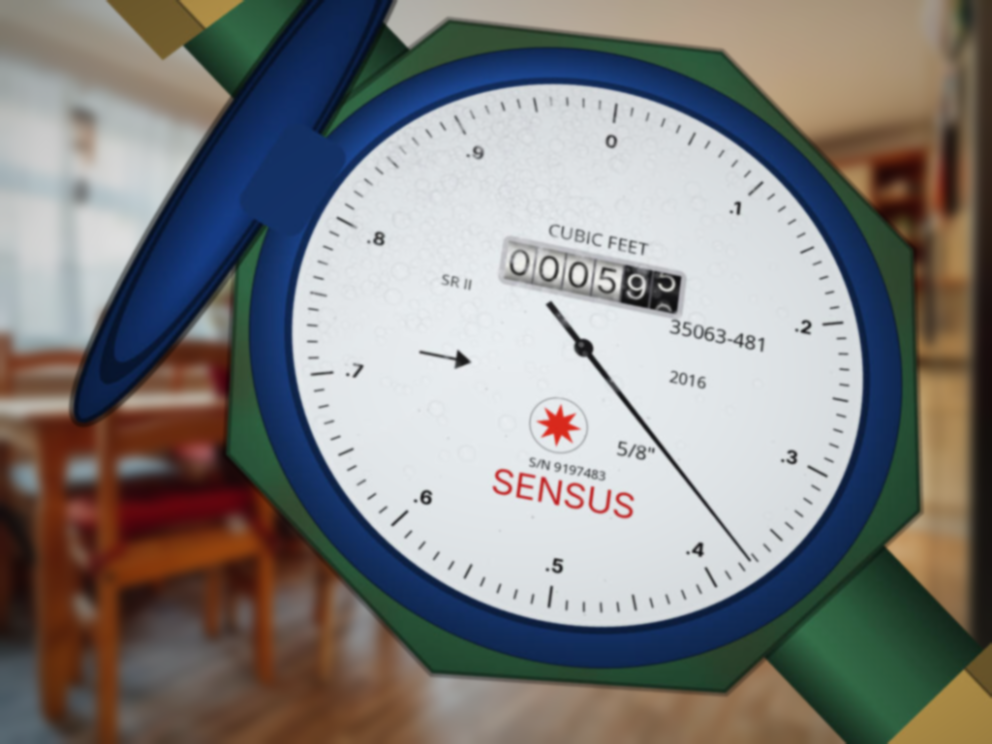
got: 595.37 ft³
